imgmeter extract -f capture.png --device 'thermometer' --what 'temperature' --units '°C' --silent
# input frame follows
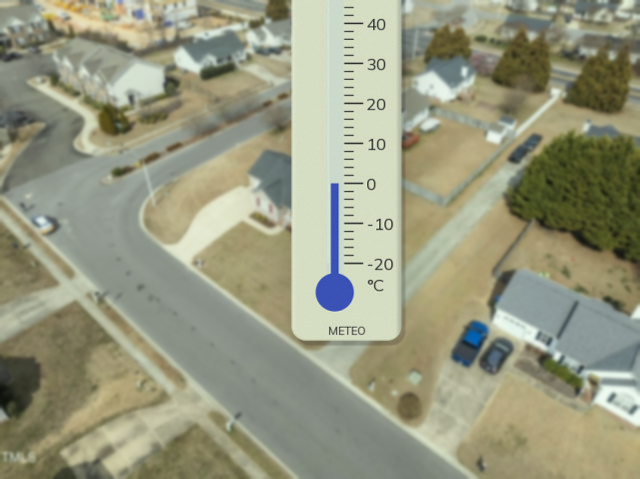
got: 0 °C
